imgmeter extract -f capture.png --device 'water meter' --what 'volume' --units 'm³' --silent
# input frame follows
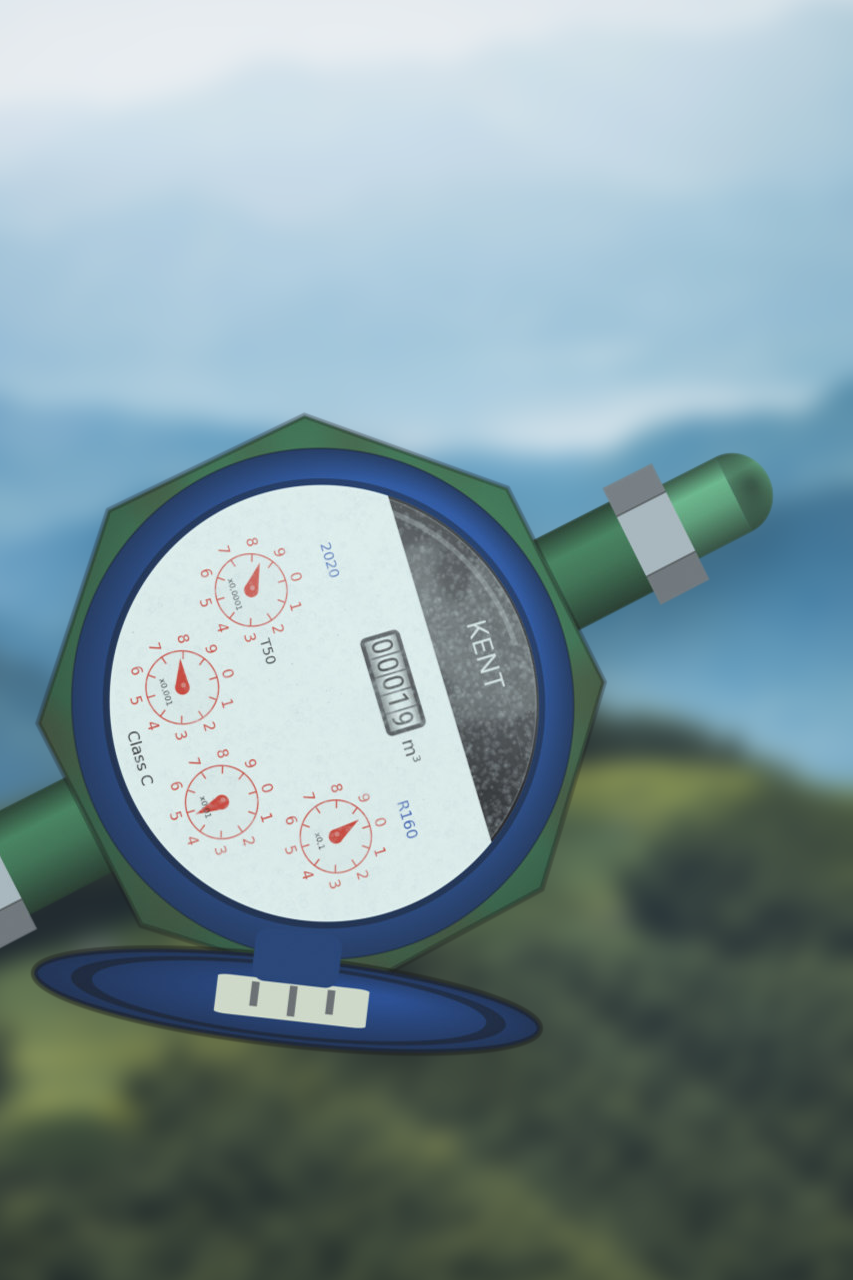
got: 18.9478 m³
